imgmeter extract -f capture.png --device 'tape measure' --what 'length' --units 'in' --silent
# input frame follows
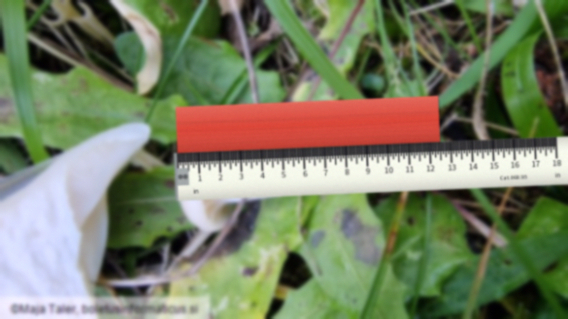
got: 12.5 in
